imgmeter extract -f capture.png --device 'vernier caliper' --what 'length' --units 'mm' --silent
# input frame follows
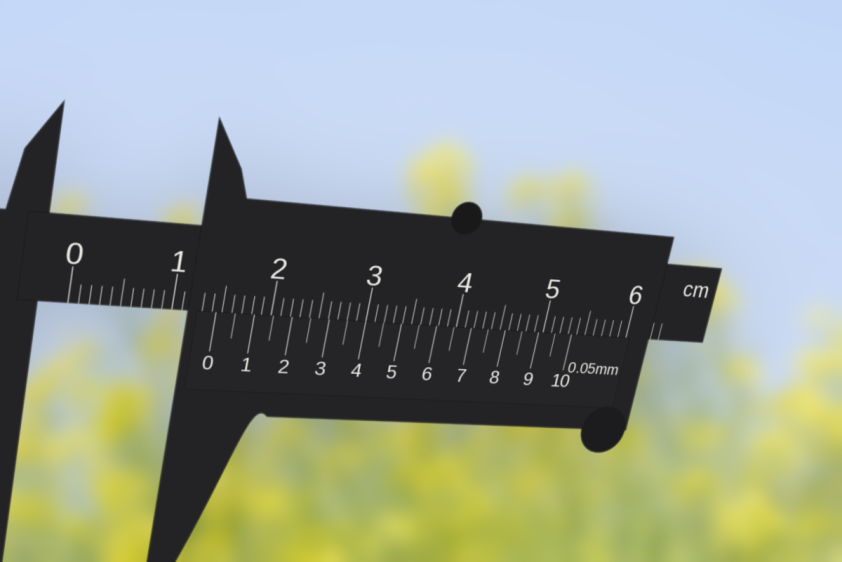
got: 14.4 mm
